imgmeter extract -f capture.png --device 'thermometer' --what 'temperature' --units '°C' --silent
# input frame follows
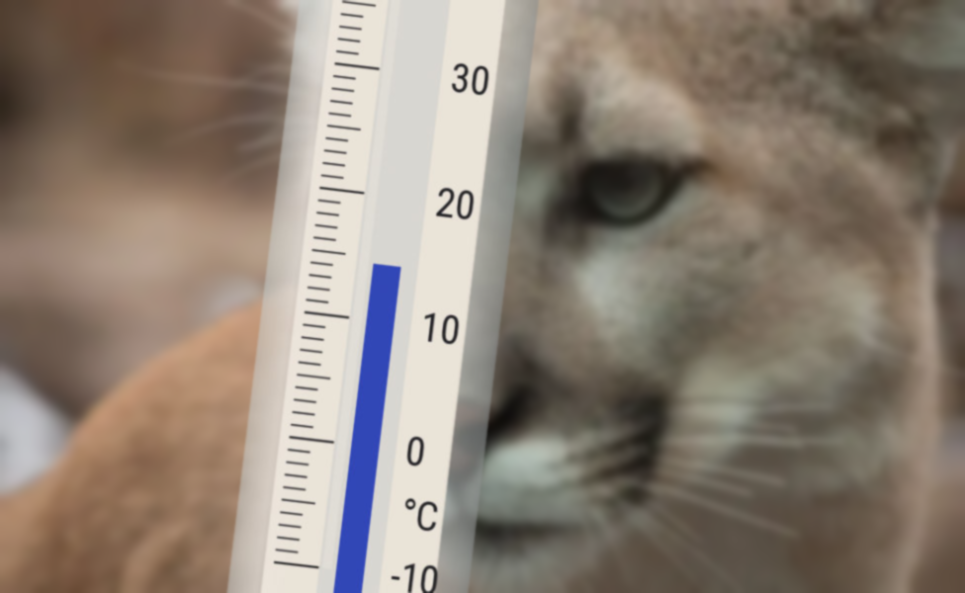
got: 14.5 °C
